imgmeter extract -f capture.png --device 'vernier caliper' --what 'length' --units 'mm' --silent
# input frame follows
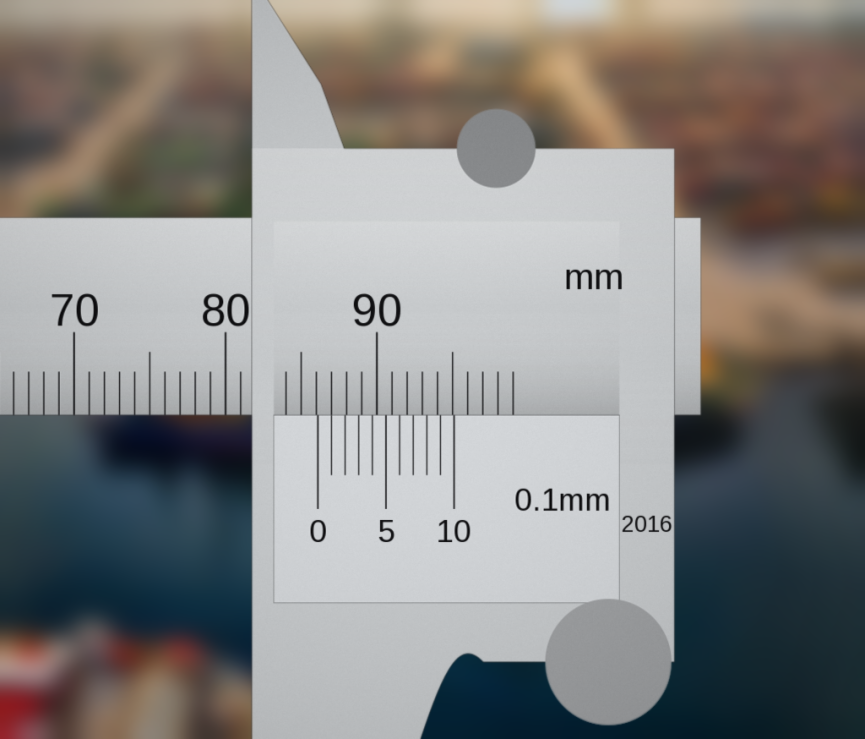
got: 86.1 mm
